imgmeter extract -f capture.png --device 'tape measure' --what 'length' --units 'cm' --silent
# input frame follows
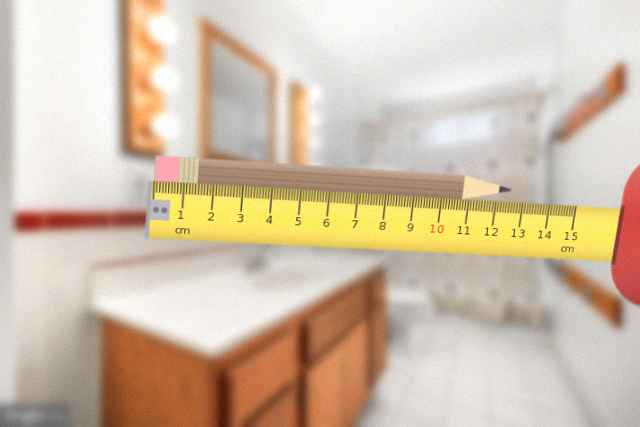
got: 12.5 cm
